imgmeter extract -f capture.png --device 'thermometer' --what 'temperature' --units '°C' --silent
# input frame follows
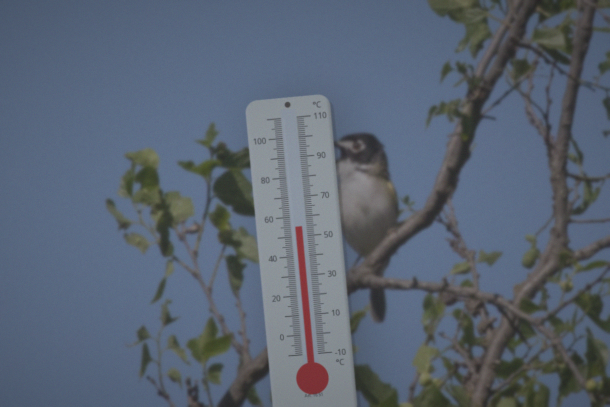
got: 55 °C
